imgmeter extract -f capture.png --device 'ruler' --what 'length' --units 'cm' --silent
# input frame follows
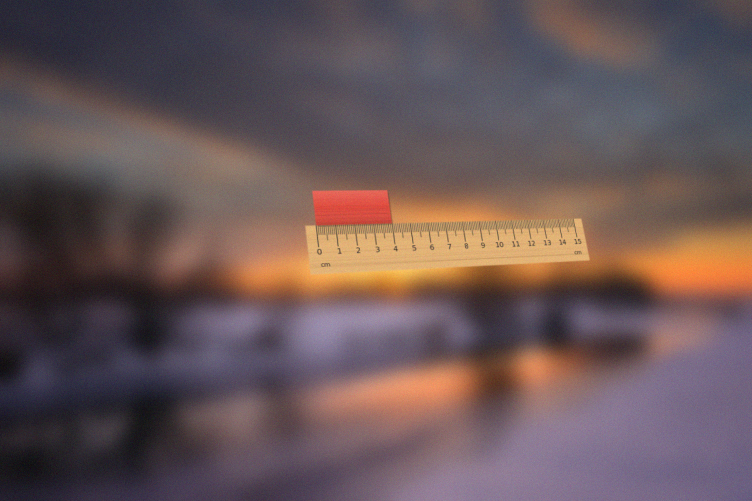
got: 4 cm
